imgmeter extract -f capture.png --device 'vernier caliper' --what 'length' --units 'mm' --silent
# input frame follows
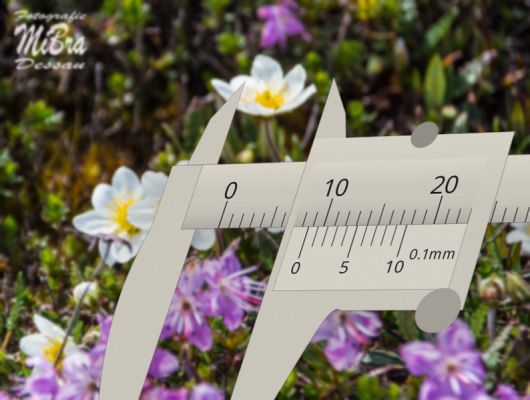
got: 8.6 mm
